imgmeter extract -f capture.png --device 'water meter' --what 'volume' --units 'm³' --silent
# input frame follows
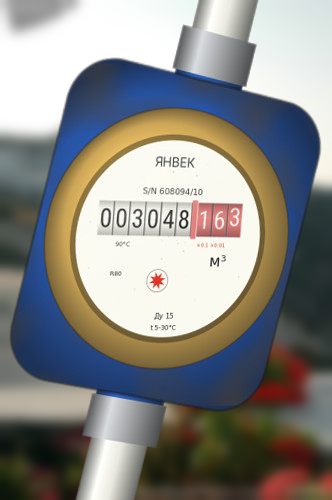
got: 3048.163 m³
